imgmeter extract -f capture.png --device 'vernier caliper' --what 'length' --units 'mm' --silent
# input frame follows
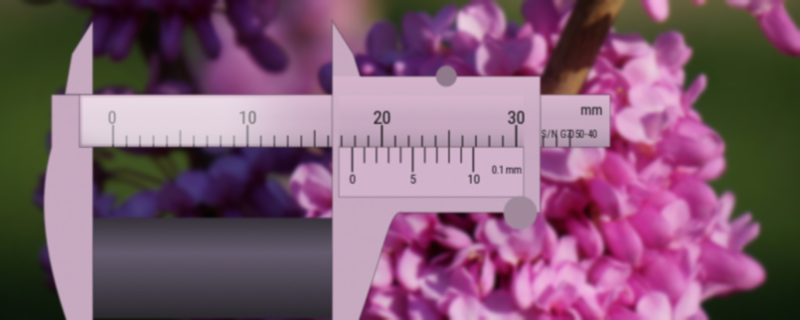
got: 17.8 mm
